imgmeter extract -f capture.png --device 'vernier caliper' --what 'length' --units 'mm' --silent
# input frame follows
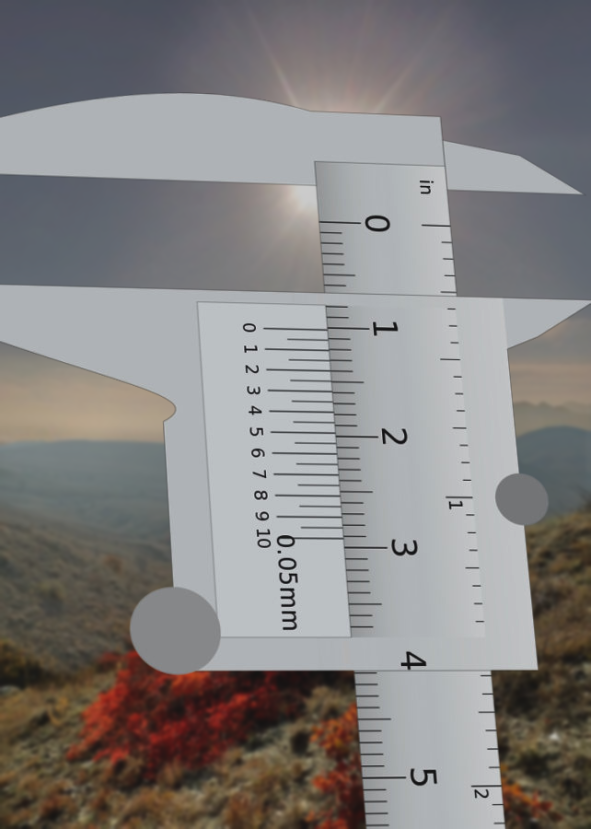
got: 10.2 mm
